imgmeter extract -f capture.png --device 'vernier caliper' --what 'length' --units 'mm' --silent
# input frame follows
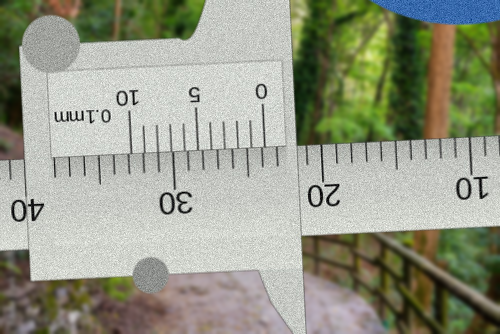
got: 23.8 mm
